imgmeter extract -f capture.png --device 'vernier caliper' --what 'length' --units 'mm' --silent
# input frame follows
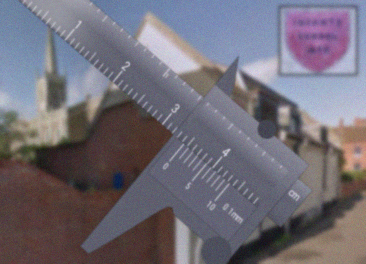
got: 34.4 mm
